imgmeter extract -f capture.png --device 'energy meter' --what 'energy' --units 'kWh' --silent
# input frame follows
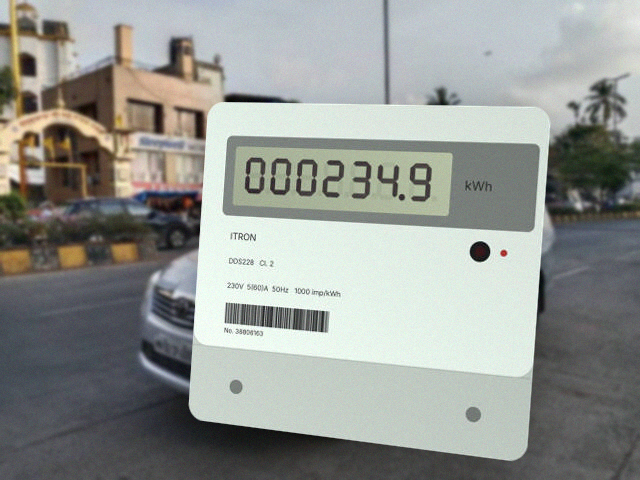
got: 234.9 kWh
